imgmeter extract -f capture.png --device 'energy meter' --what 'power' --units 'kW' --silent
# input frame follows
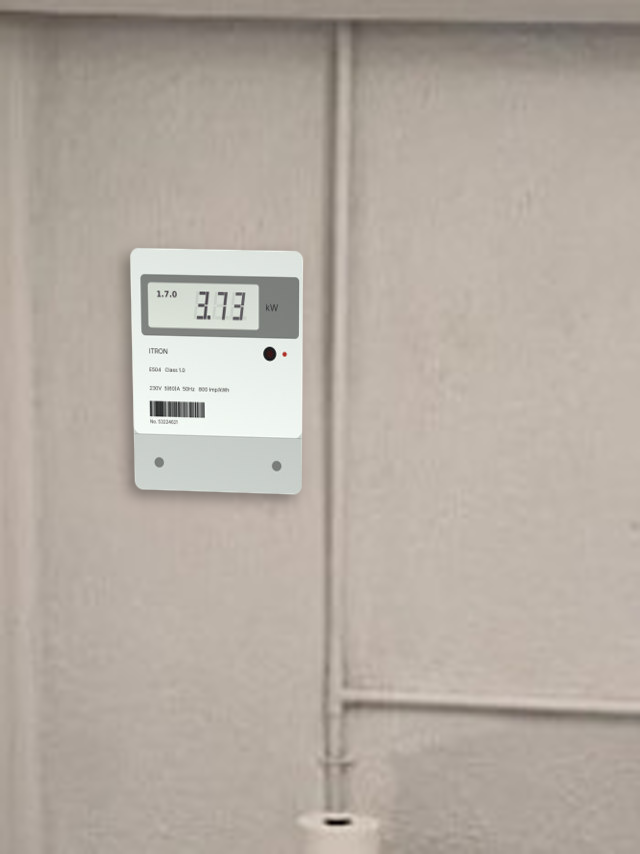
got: 3.73 kW
